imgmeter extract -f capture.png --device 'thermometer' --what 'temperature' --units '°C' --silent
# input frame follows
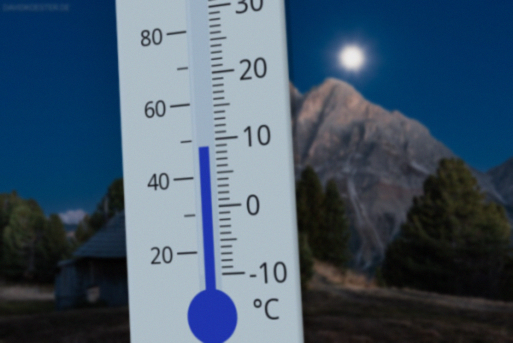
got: 9 °C
